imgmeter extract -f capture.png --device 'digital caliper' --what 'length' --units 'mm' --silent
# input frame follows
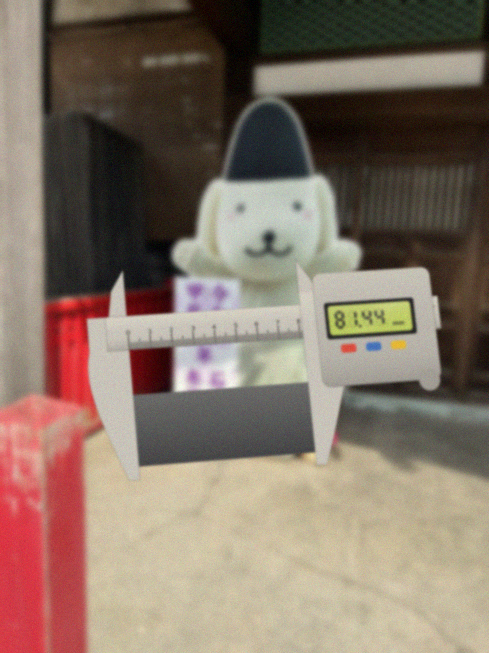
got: 81.44 mm
